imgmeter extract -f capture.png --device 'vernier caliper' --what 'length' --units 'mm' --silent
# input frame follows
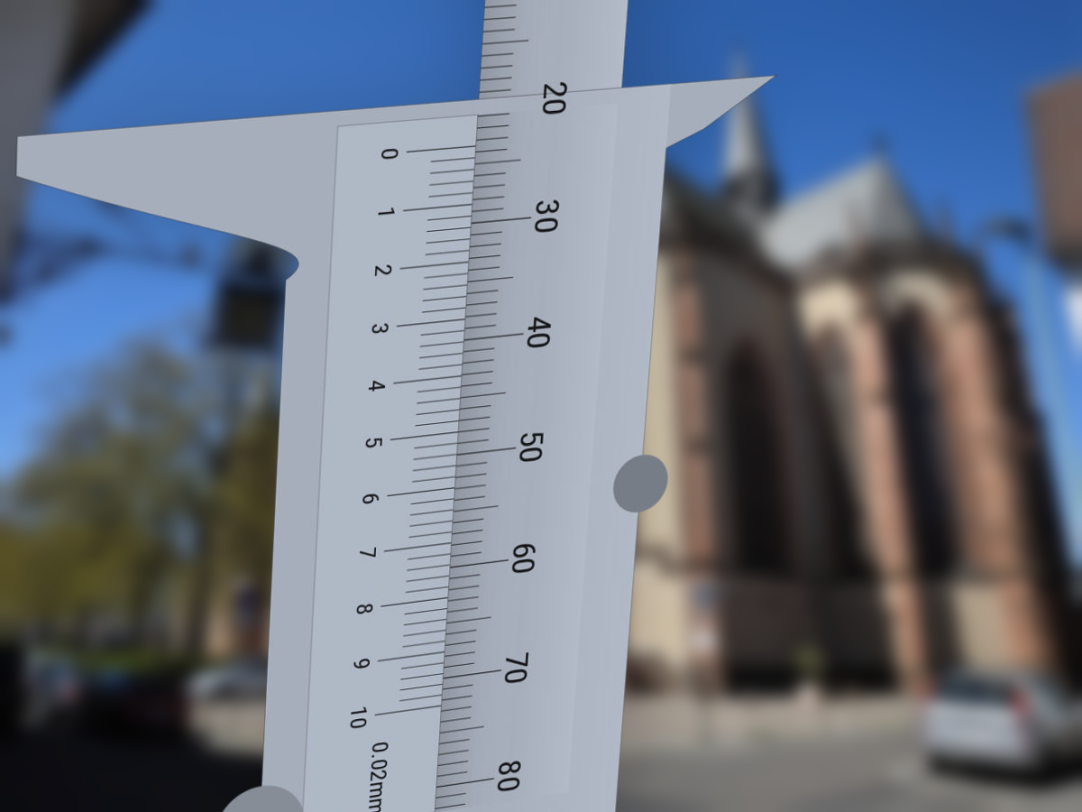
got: 23.5 mm
